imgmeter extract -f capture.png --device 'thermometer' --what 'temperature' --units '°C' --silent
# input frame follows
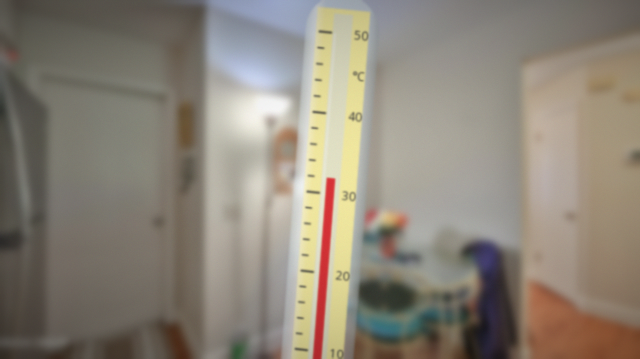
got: 32 °C
